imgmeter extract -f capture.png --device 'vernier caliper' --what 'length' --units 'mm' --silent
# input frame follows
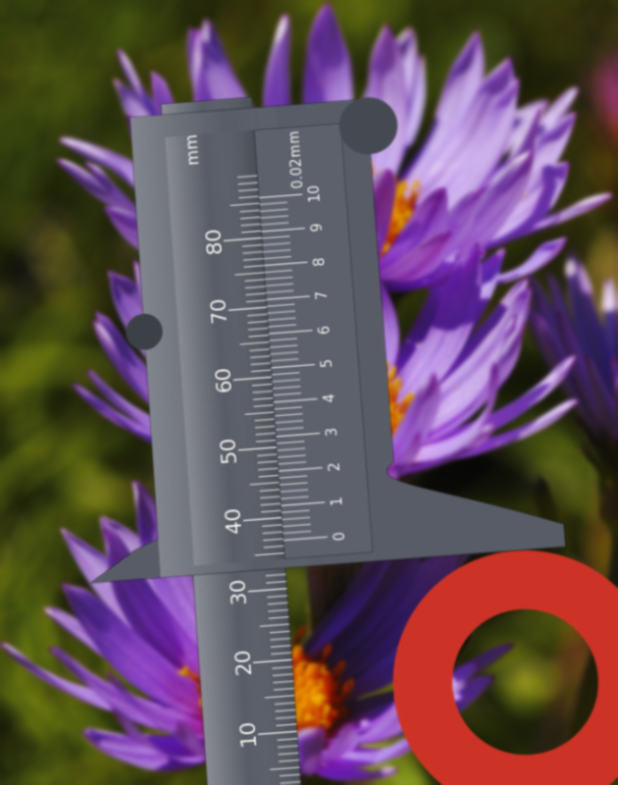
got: 36.8 mm
